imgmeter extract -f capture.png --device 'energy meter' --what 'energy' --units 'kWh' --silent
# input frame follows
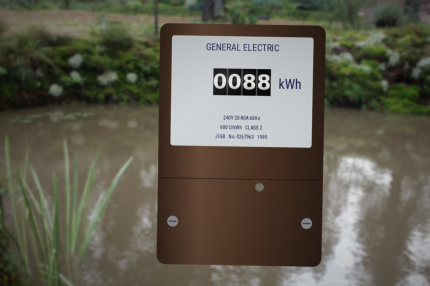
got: 88 kWh
